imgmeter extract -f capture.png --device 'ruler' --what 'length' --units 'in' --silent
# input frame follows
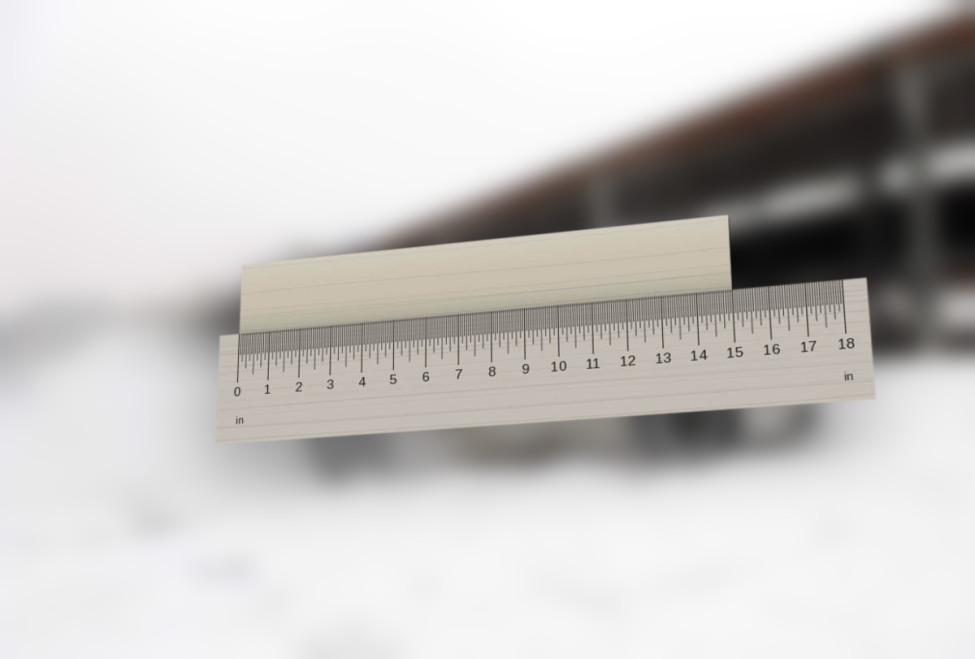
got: 15 in
